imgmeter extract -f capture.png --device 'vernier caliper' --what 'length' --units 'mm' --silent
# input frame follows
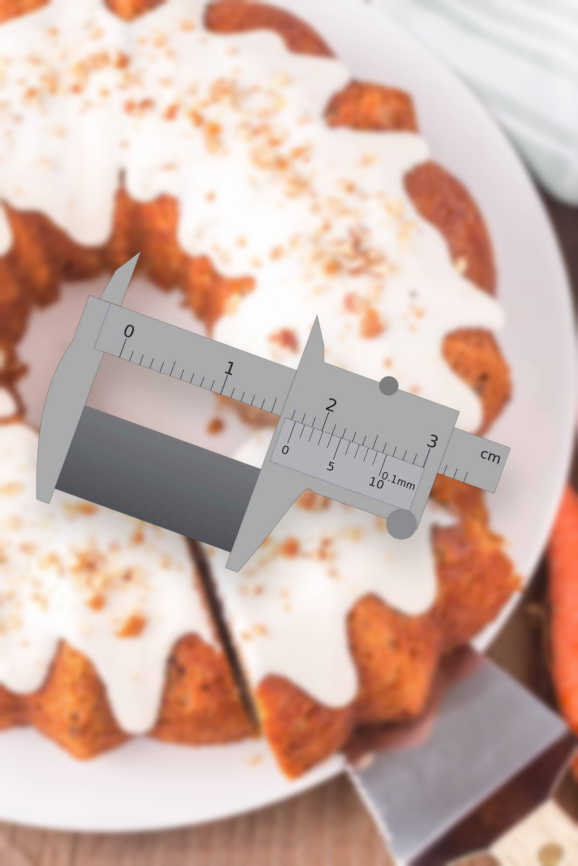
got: 17.4 mm
